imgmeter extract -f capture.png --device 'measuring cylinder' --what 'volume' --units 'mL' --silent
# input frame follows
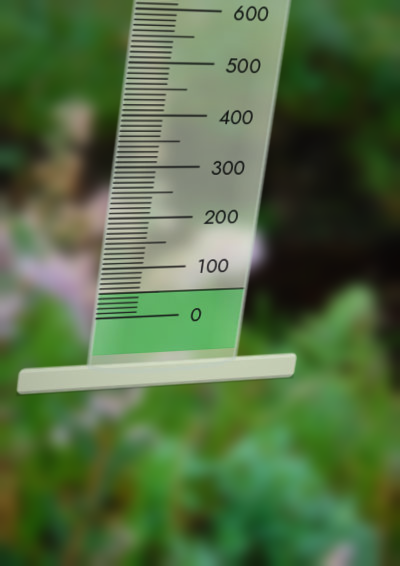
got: 50 mL
